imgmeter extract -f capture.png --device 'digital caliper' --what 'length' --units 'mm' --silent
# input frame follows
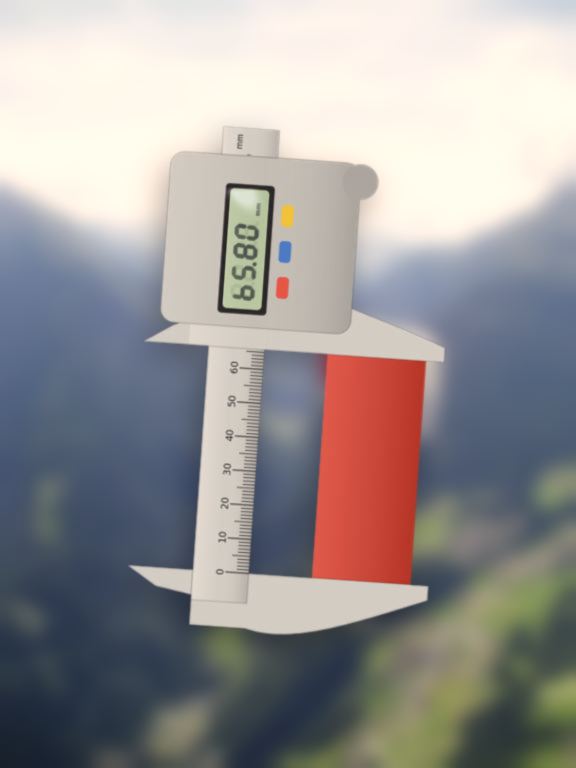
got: 65.80 mm
